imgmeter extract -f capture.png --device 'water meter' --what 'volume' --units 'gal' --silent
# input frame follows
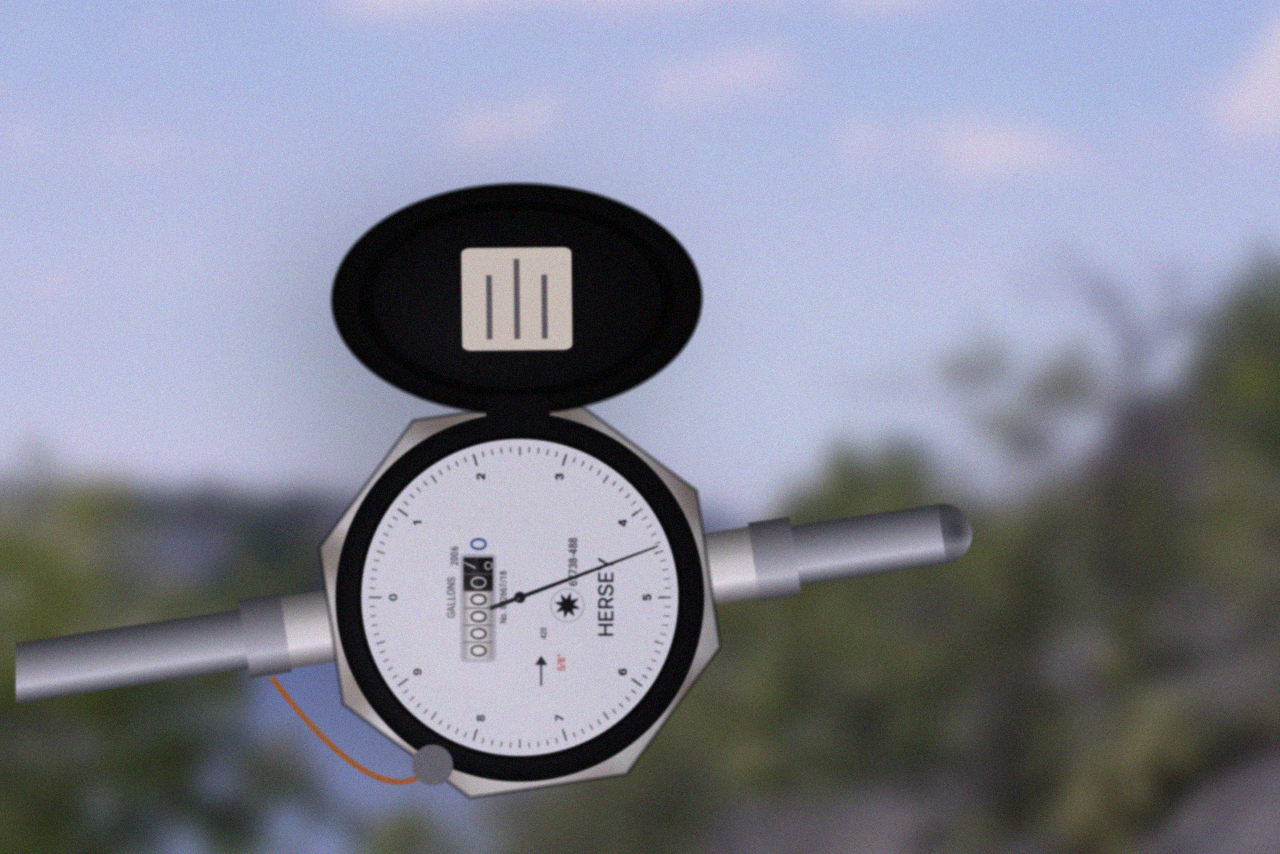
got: 74.4 gal
